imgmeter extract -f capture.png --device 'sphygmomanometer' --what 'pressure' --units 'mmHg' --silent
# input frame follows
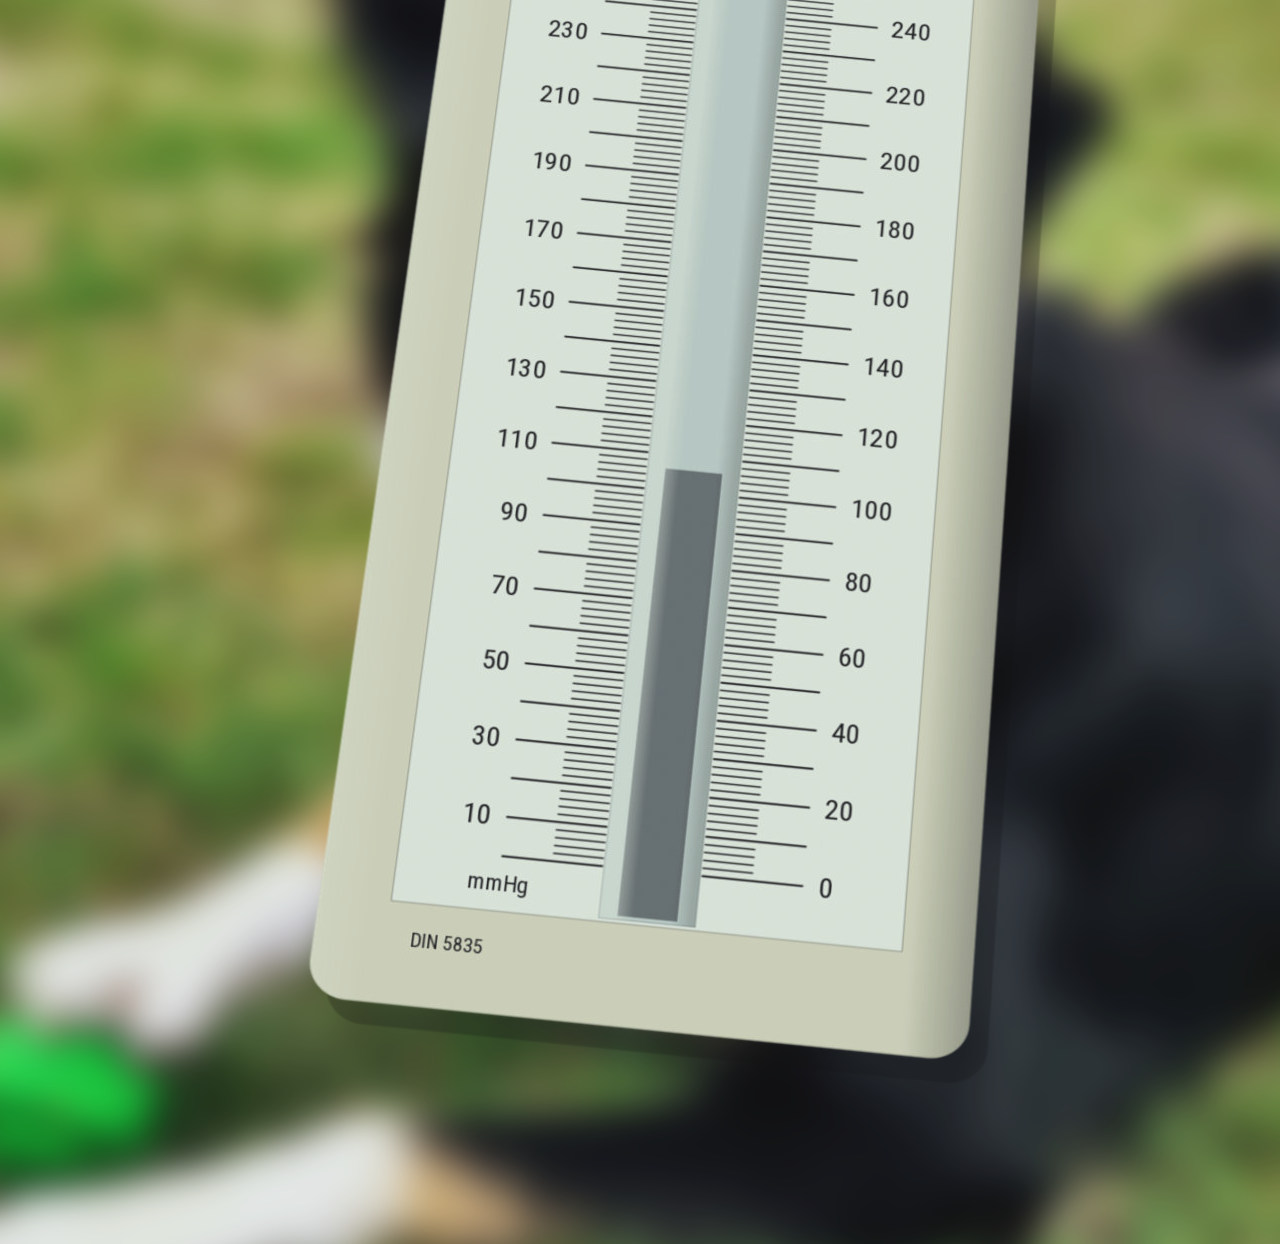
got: 106 mmHg
